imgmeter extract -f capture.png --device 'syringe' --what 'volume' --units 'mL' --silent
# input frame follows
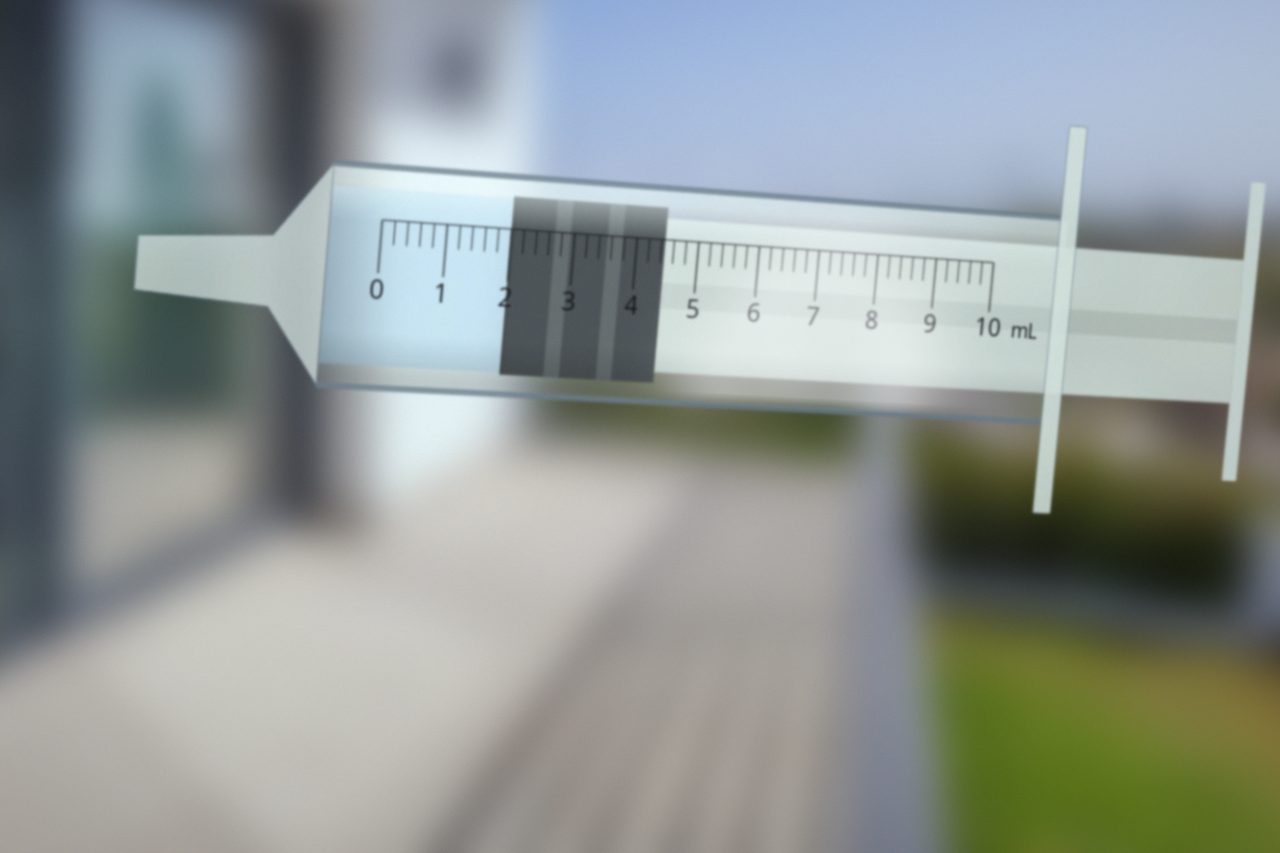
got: 2 mL
